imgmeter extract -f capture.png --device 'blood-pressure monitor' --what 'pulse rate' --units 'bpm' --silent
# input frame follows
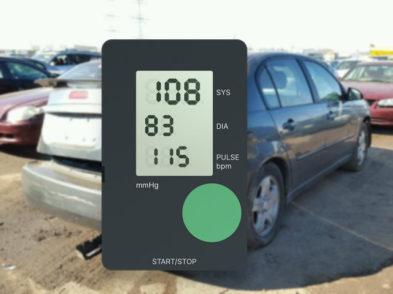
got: 115 bpm
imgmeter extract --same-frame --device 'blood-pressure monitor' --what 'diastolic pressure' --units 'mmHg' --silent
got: 83 mmHg
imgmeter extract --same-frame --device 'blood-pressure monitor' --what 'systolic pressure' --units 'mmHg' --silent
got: 108 mmHg
